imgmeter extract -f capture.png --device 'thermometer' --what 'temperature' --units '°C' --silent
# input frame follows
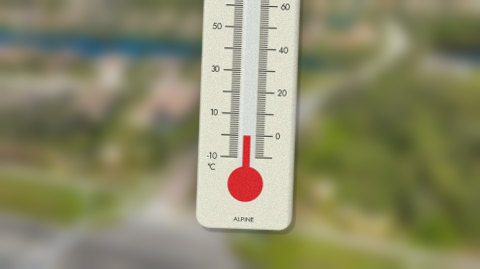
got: 0 °C
